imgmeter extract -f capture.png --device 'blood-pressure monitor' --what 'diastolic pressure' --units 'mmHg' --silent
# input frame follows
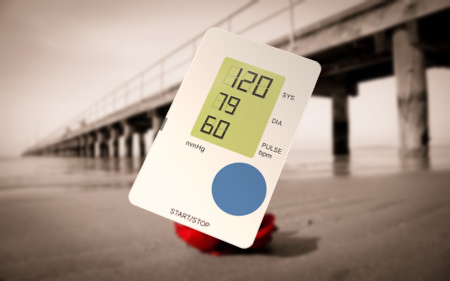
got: 79 mmHg
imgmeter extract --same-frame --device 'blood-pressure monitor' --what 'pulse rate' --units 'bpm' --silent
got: 60 bpm
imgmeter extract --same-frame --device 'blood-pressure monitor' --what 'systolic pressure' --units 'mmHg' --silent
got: 120 mmHg
